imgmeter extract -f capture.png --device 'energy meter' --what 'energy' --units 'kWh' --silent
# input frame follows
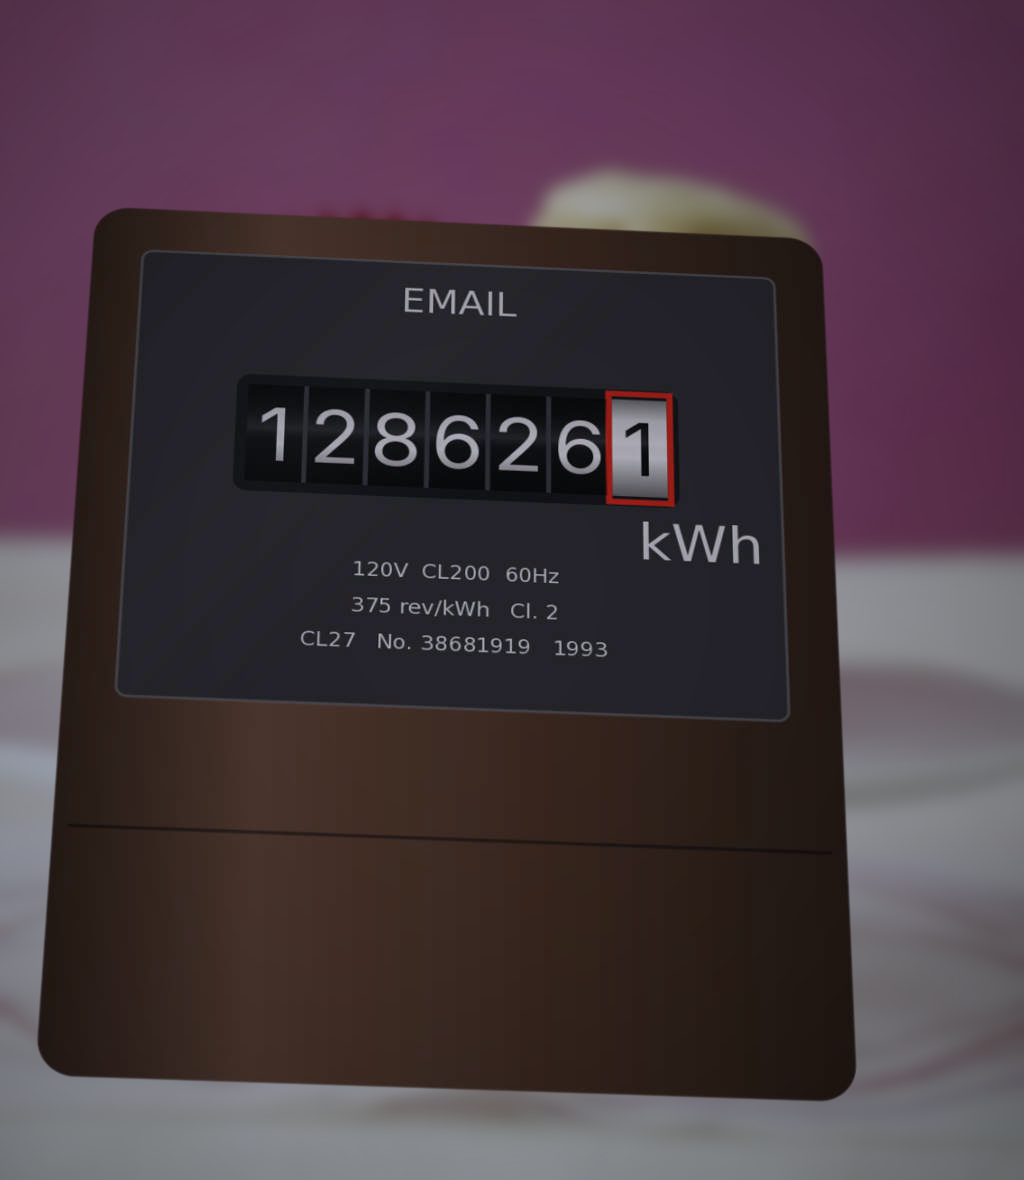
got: 128626.1 kWh
